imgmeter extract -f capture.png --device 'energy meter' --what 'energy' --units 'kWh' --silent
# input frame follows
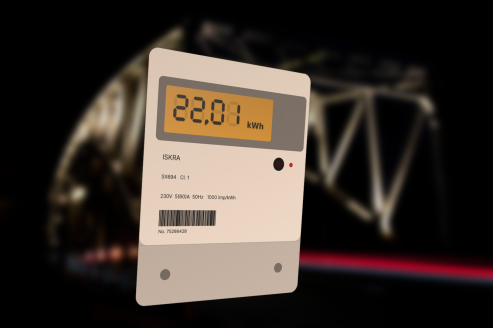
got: 22.01 kWh
